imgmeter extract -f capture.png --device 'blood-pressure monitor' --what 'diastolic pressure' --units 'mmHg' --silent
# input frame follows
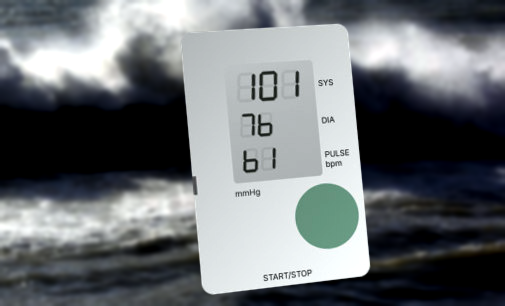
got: 76 mmHg
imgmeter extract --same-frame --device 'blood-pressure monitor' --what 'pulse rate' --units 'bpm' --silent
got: 61 bpm
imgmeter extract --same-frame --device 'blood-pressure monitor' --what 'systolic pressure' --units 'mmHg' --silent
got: 101 mmHg
